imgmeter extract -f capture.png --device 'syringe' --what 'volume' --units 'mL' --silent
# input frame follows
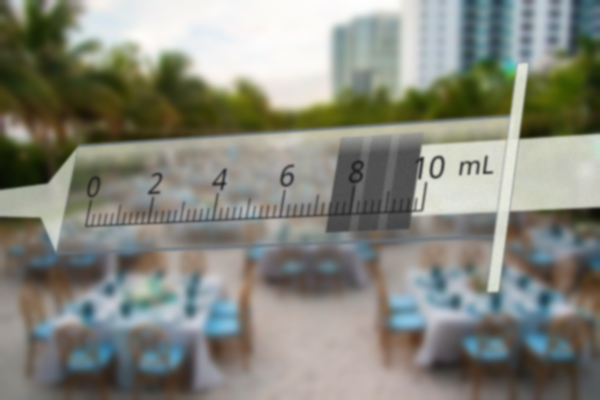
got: 7.4 mL
